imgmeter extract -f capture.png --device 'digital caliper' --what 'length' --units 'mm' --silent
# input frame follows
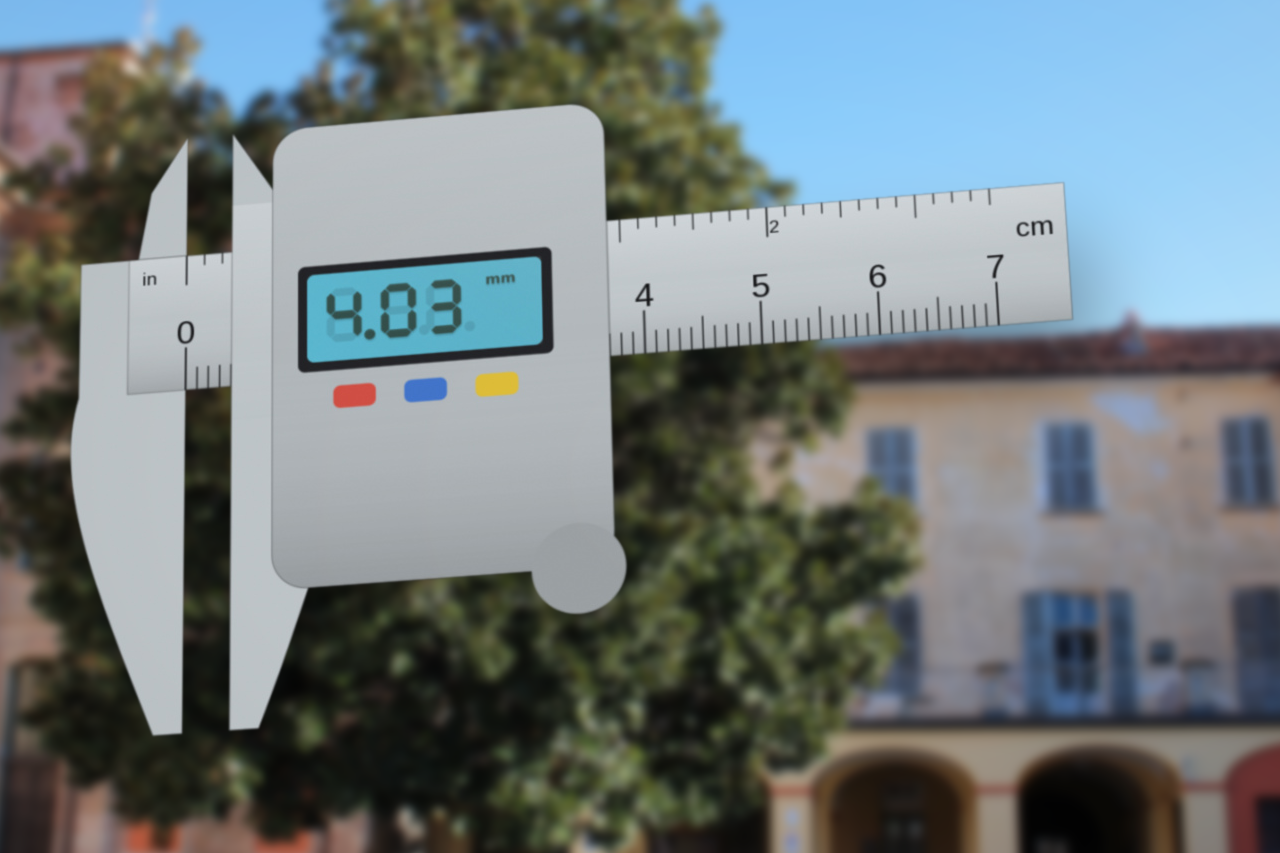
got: 4.03 mm
